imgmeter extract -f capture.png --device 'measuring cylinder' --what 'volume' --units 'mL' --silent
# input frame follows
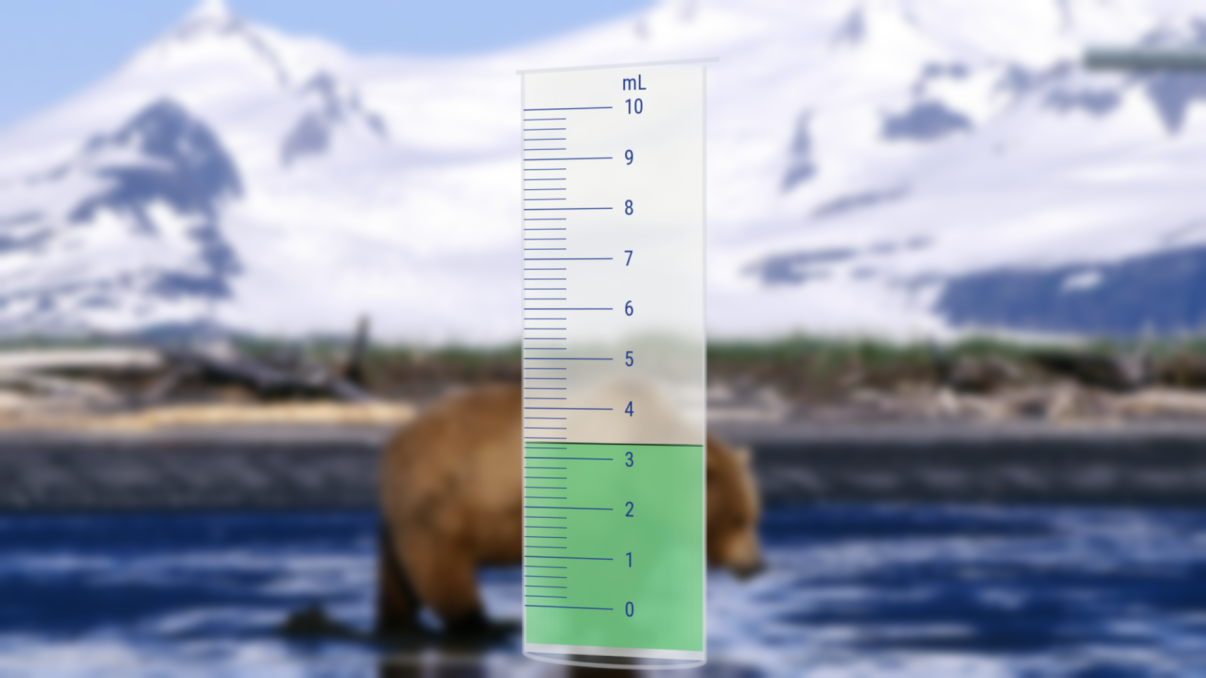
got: 3.3 mL
